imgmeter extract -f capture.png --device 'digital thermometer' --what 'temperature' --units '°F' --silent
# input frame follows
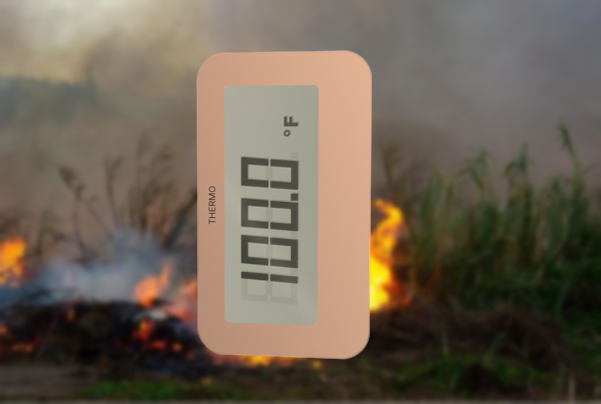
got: 100.0 °F
